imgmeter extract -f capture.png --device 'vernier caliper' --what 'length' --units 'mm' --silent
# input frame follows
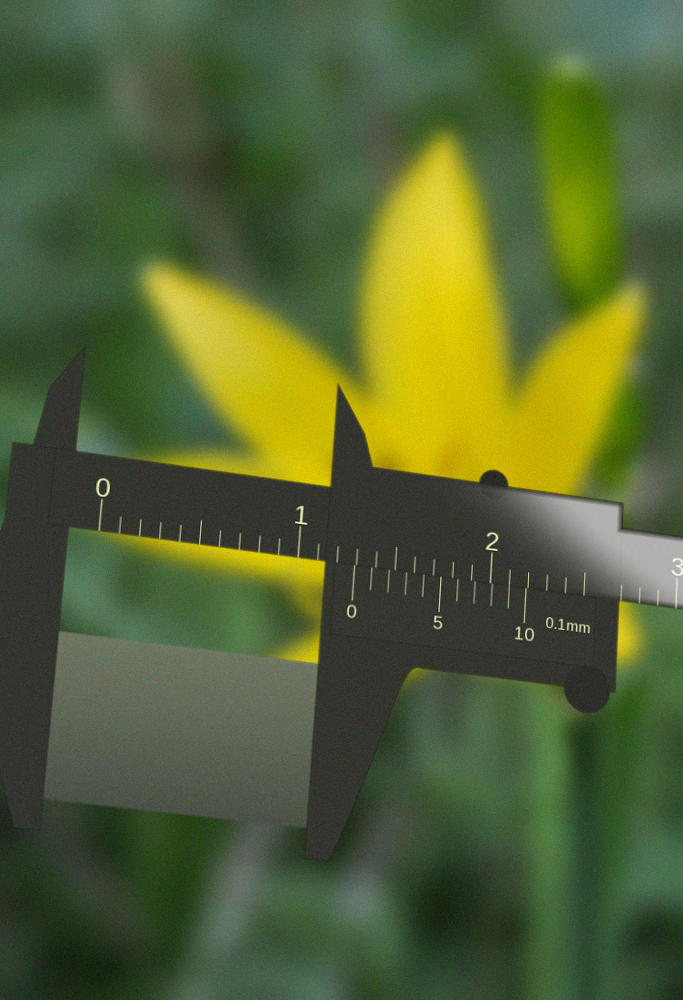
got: 12.9 mm
